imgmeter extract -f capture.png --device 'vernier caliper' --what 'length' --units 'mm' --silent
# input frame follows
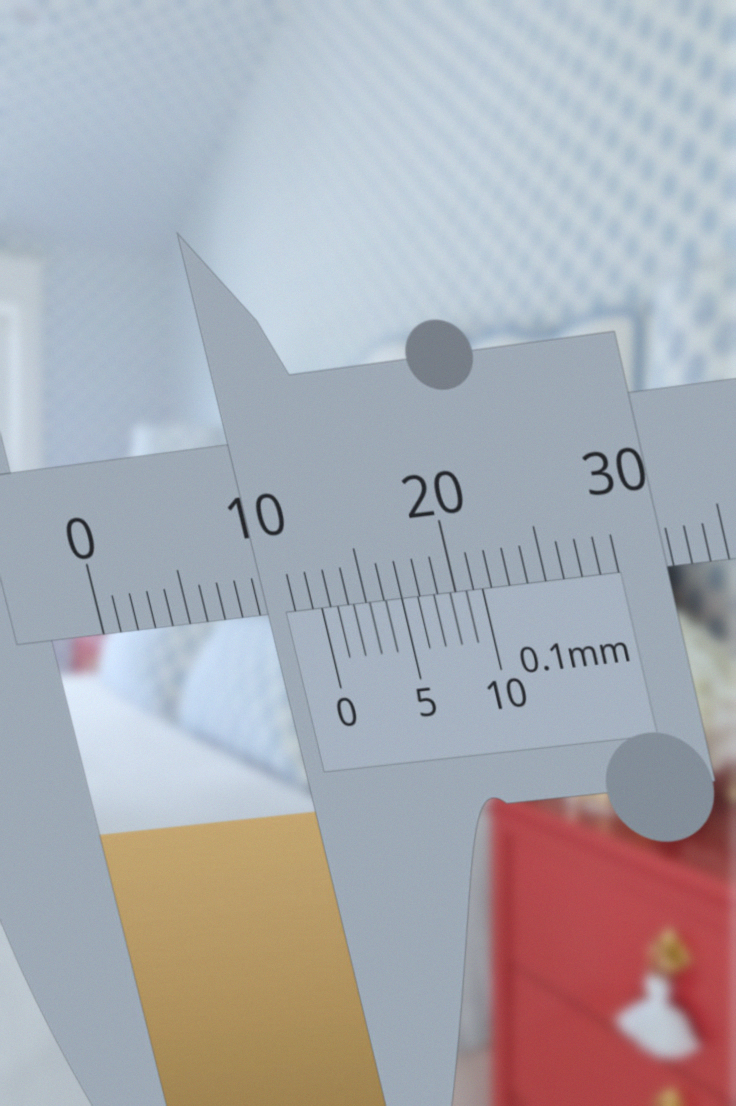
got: 12.5 mm
